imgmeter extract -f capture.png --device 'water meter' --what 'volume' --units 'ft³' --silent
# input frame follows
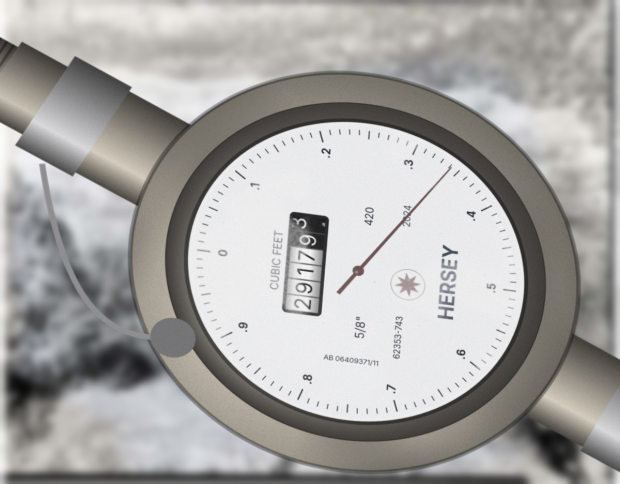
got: 291793.34 ft³
